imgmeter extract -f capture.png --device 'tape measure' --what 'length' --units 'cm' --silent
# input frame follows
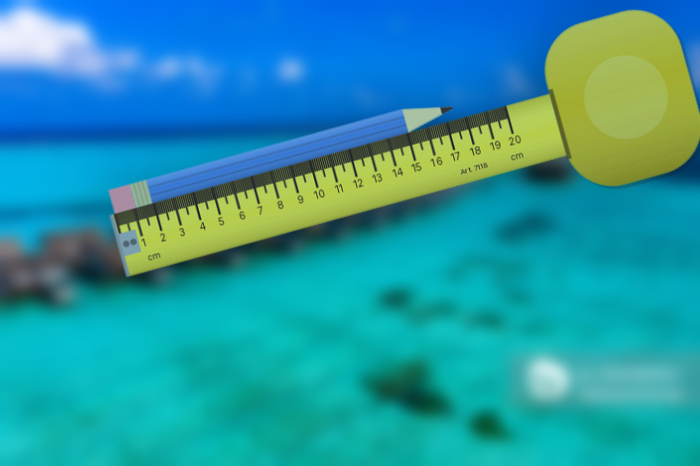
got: 17.5 cm
